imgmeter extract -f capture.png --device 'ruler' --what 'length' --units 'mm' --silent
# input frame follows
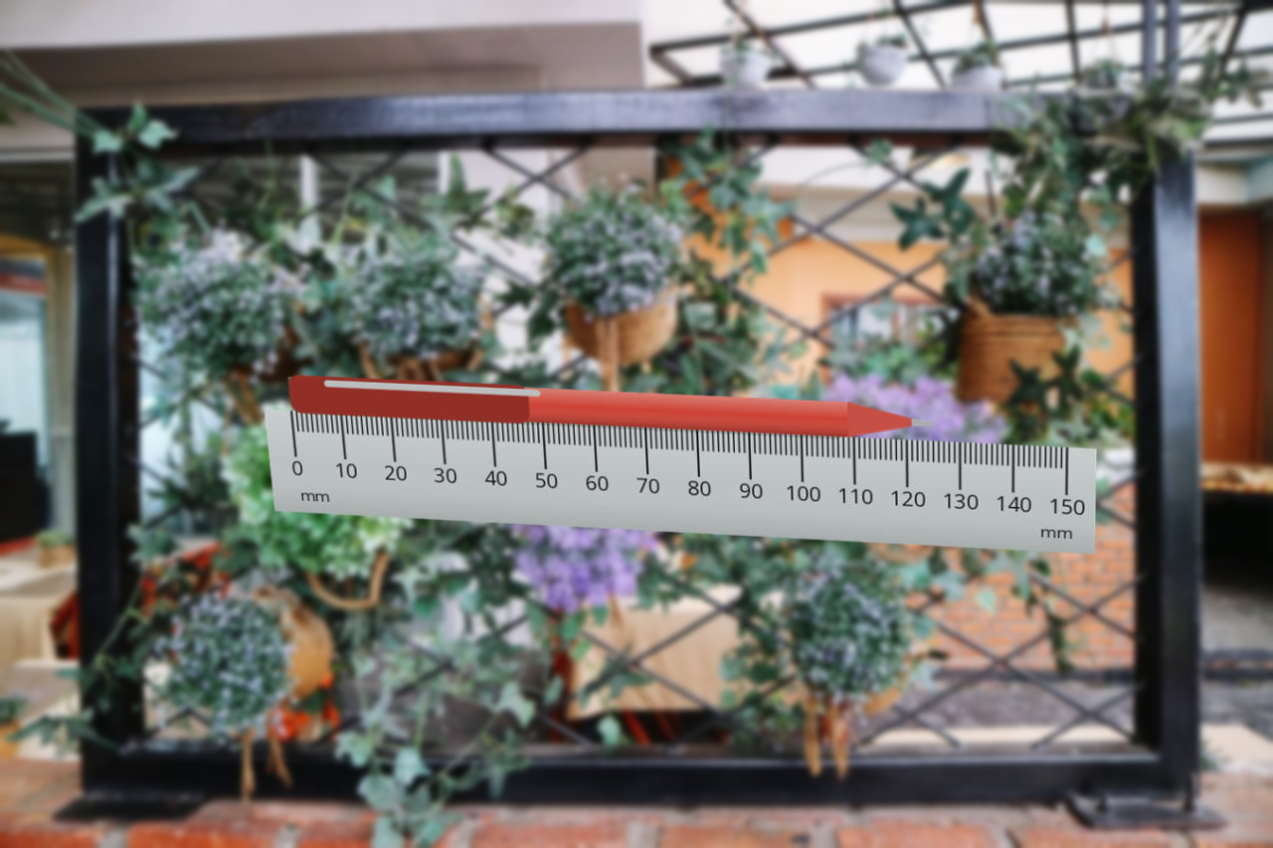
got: 125 mm
